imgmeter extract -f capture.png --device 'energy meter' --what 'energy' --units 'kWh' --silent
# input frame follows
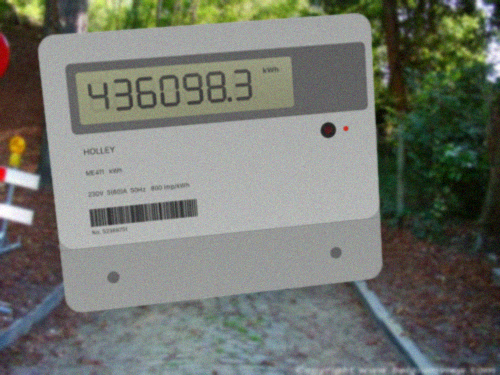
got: 436098.3 kWh
